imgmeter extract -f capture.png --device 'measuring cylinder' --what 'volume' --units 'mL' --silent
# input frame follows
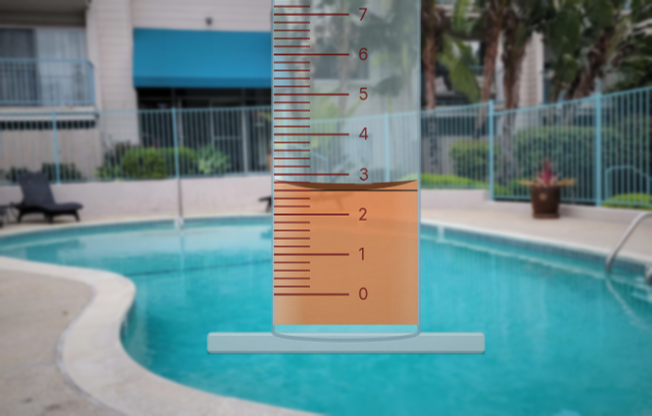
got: 2.6 mL
